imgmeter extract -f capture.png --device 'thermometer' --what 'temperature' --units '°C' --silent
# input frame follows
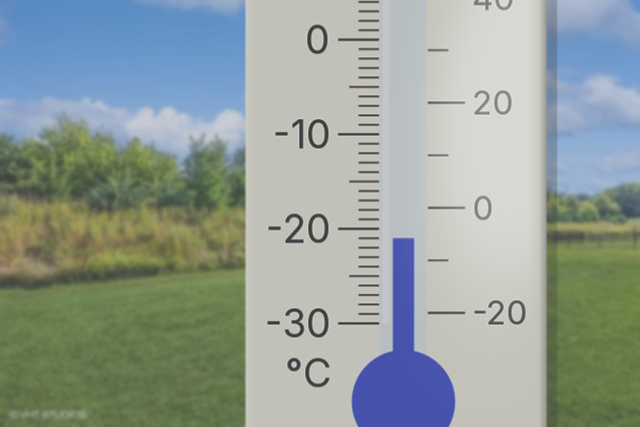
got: -21 °C
